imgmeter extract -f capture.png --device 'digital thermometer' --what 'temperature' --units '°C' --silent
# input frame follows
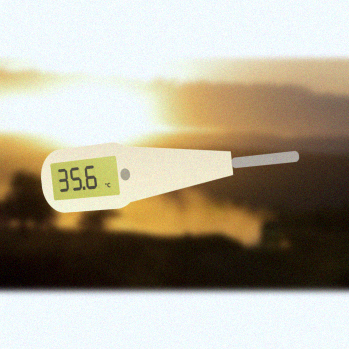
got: 35.6 °C
